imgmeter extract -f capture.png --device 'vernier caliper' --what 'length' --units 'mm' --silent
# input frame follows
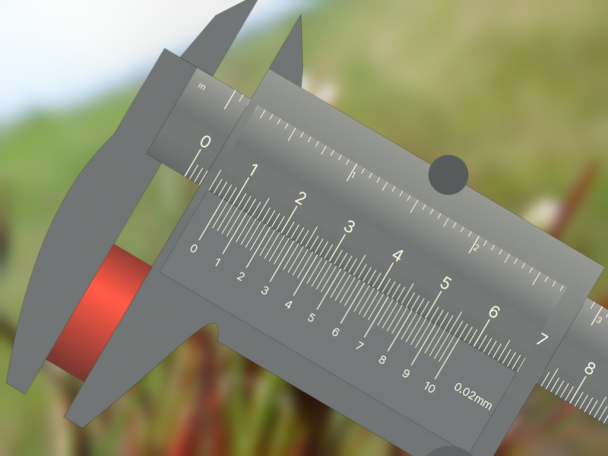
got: 8.0 mm
